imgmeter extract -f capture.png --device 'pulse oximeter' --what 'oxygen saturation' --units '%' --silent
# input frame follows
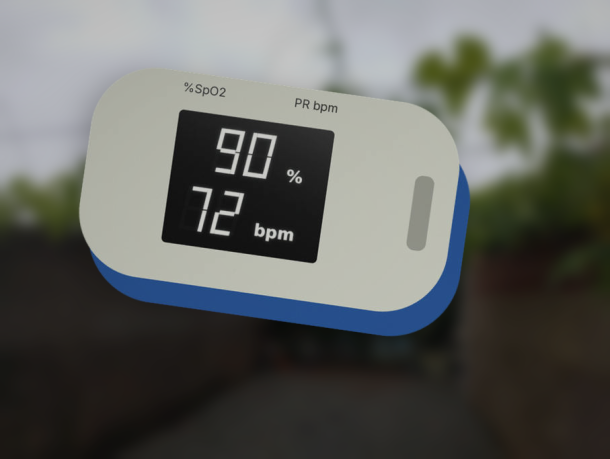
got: 90 %
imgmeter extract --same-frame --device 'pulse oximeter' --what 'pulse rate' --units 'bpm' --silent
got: 72 bpm
